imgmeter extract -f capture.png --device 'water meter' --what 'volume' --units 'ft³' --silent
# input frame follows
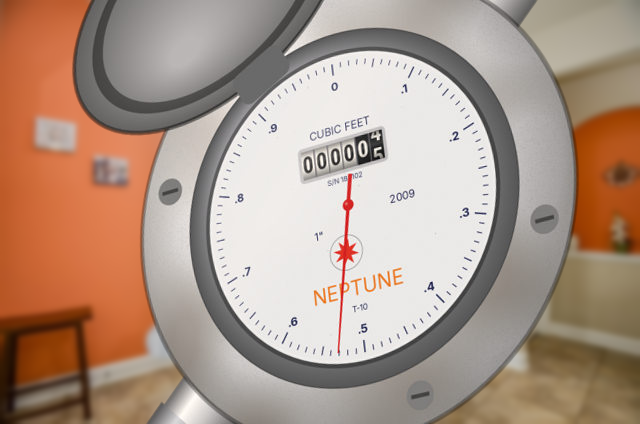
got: 4.53 ft³
